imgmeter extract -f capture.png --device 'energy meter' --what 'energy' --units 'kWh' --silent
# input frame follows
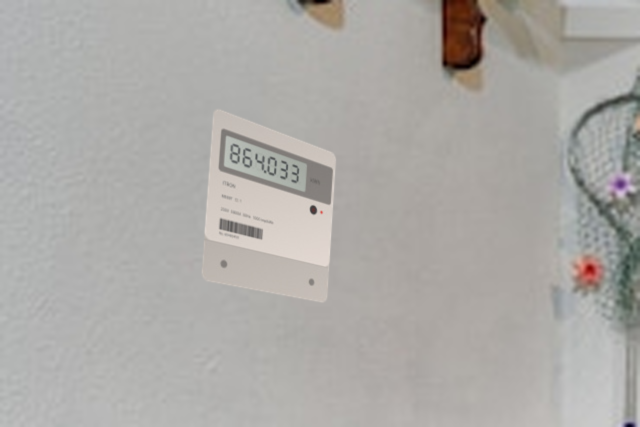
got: 864.033 kWh
